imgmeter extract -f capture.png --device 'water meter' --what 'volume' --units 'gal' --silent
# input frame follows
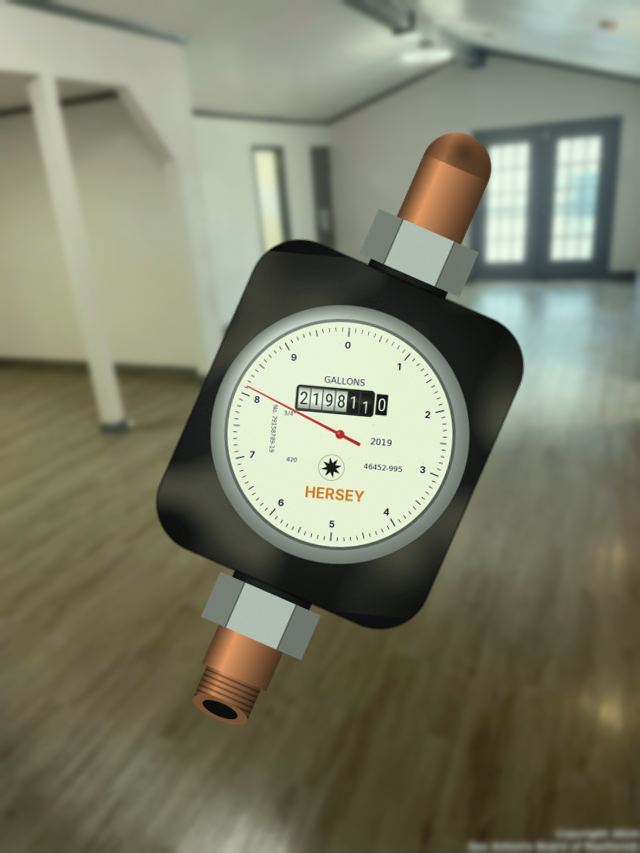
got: 2198108.1 gal
